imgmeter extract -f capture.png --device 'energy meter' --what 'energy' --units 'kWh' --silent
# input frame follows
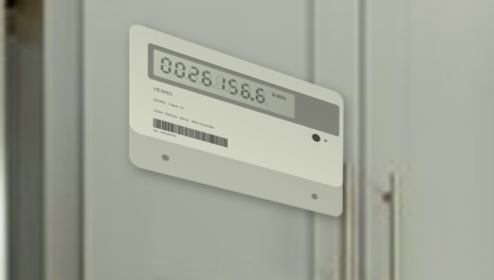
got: 26156.6 kWh
